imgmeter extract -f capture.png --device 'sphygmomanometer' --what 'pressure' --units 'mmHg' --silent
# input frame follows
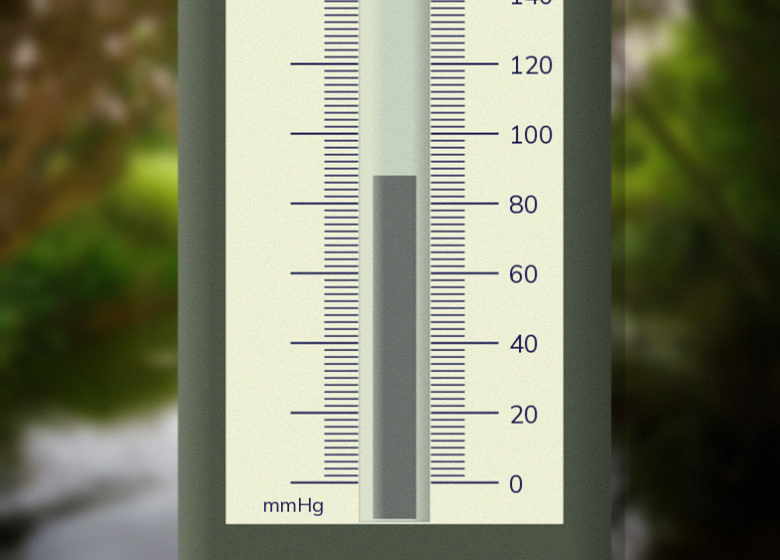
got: 88 mmHg
